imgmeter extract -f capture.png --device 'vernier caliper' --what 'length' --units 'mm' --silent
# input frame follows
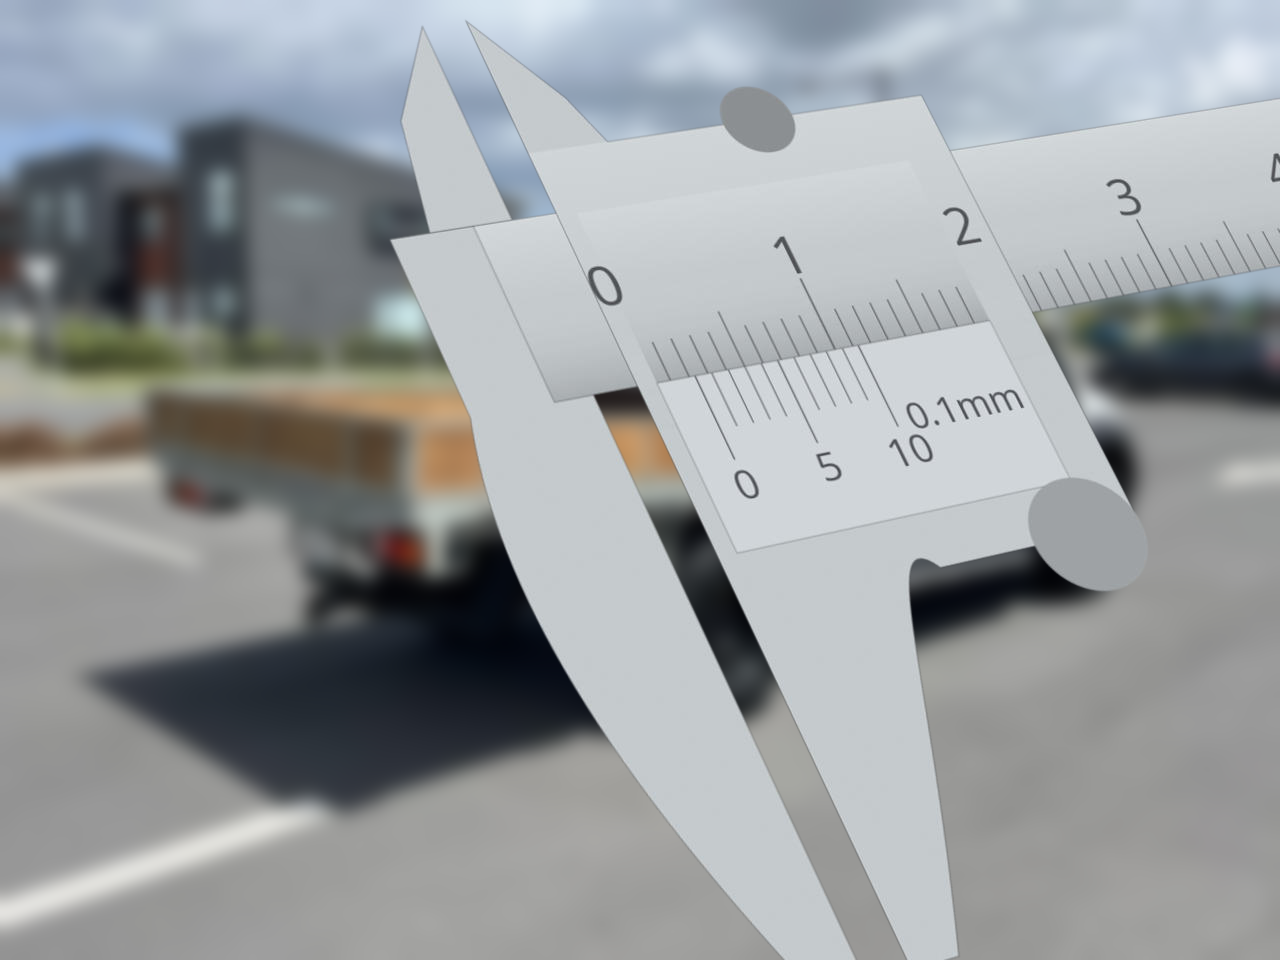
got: 2.3 mm
